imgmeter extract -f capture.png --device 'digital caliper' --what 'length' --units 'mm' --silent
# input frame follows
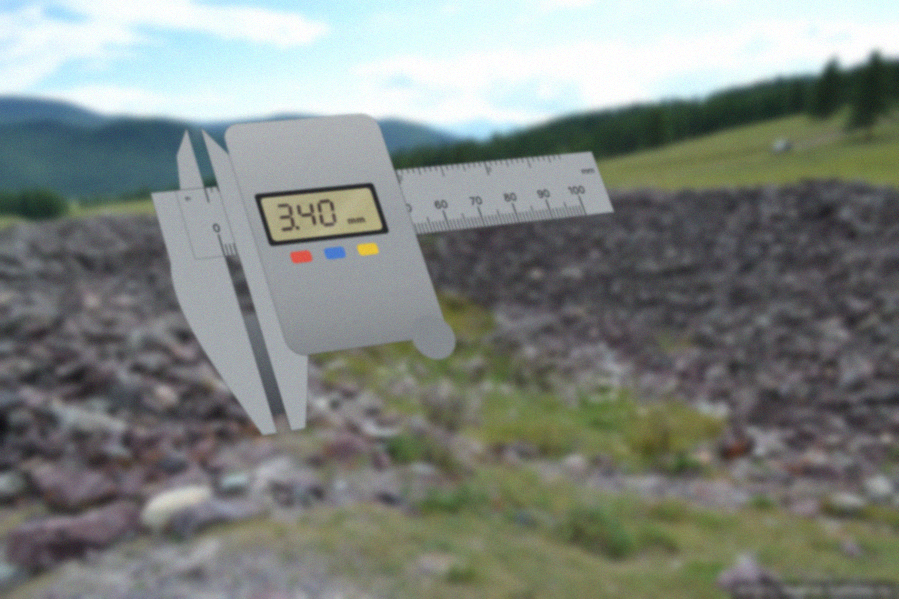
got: 3.40 mm
